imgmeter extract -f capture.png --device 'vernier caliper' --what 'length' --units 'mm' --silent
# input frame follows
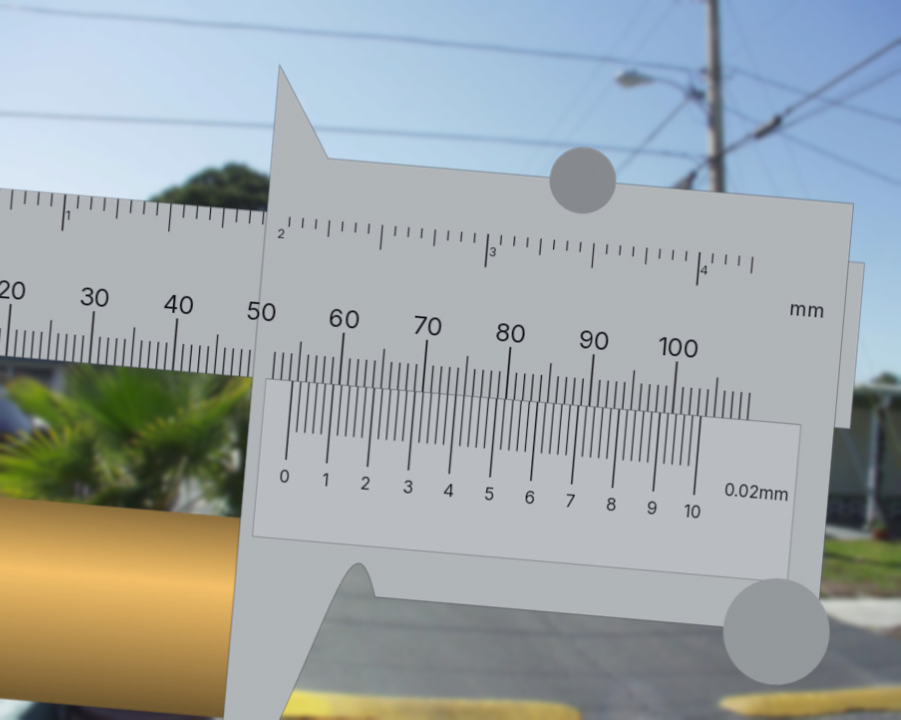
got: 54.4 mm
